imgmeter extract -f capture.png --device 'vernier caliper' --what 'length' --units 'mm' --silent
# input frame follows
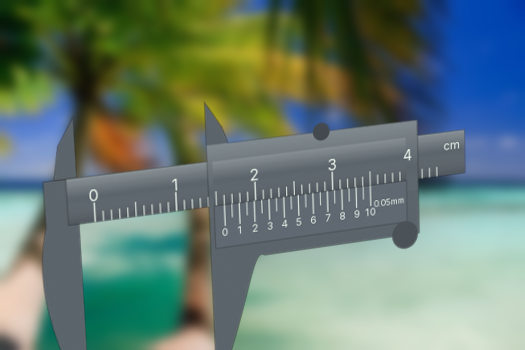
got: 16.0 mm
